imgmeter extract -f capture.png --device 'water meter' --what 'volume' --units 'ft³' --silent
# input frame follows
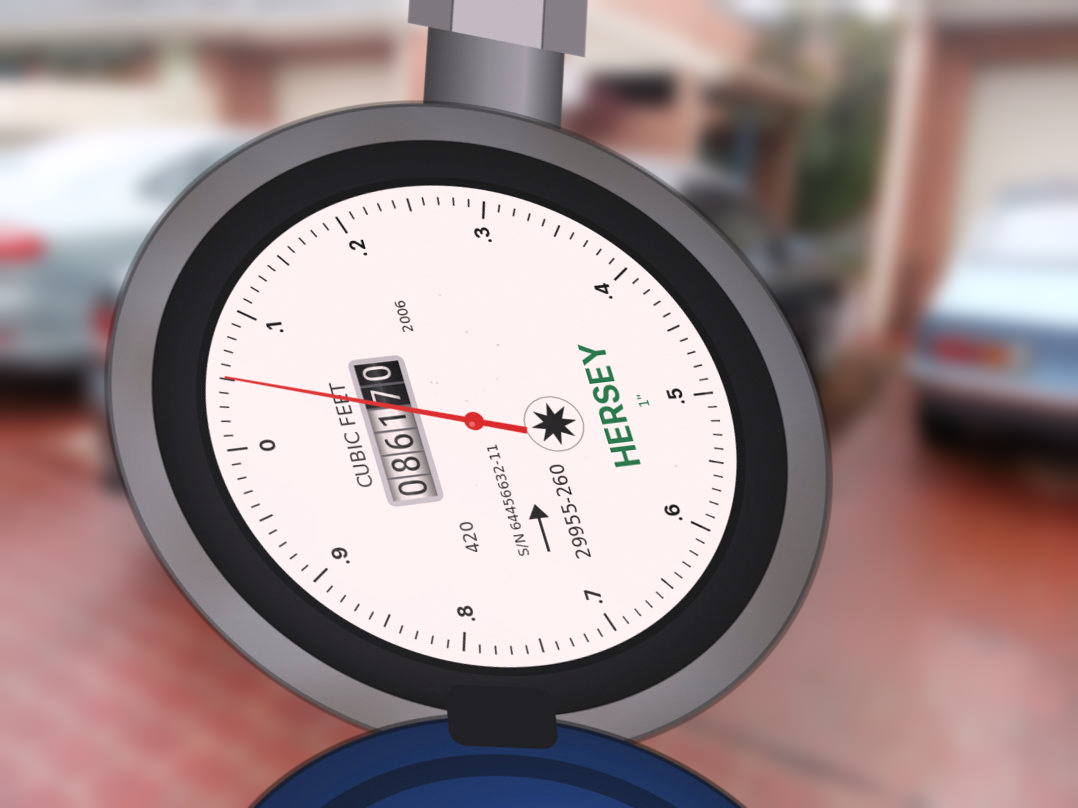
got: 86170.05 ft³
